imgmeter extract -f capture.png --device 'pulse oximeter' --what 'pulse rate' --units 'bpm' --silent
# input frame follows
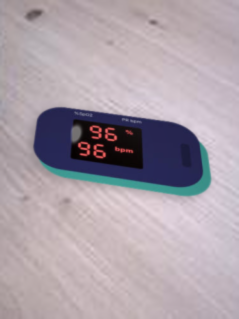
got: 96 bpm
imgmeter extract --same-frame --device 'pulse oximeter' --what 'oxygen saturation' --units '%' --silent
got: 96 %
